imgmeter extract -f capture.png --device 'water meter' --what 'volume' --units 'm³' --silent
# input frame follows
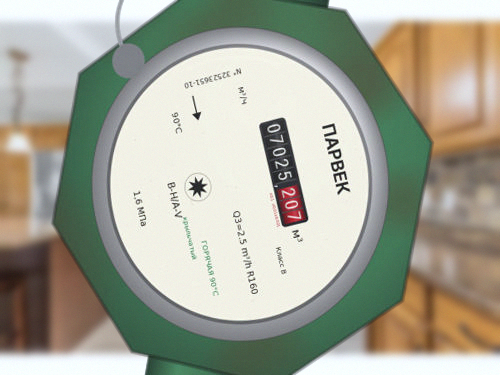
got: 7025.207 m³
